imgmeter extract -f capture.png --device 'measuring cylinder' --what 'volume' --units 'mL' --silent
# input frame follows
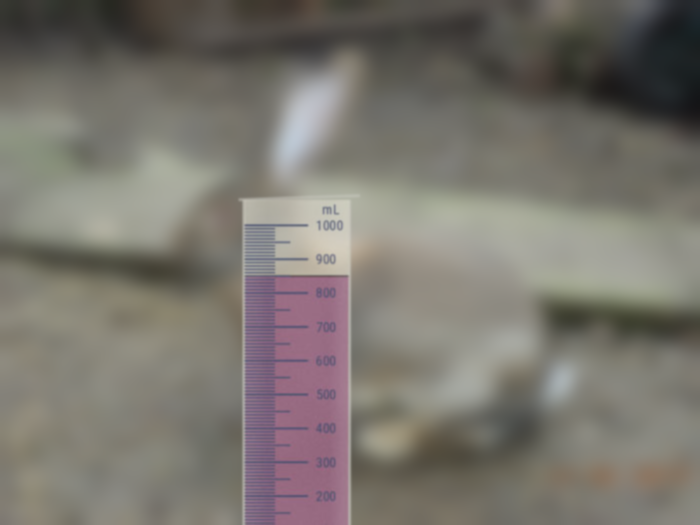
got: 850 mL
